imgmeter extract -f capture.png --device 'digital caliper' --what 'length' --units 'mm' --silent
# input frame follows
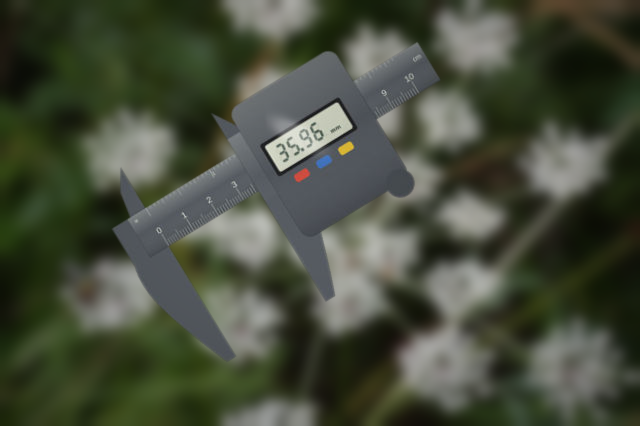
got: 35.96 mm
